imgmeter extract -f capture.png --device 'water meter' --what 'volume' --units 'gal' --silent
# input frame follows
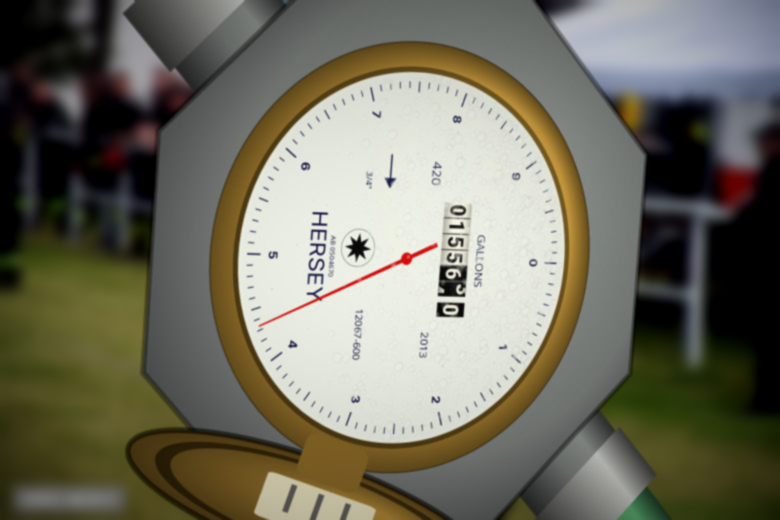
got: 155634.3 gal
